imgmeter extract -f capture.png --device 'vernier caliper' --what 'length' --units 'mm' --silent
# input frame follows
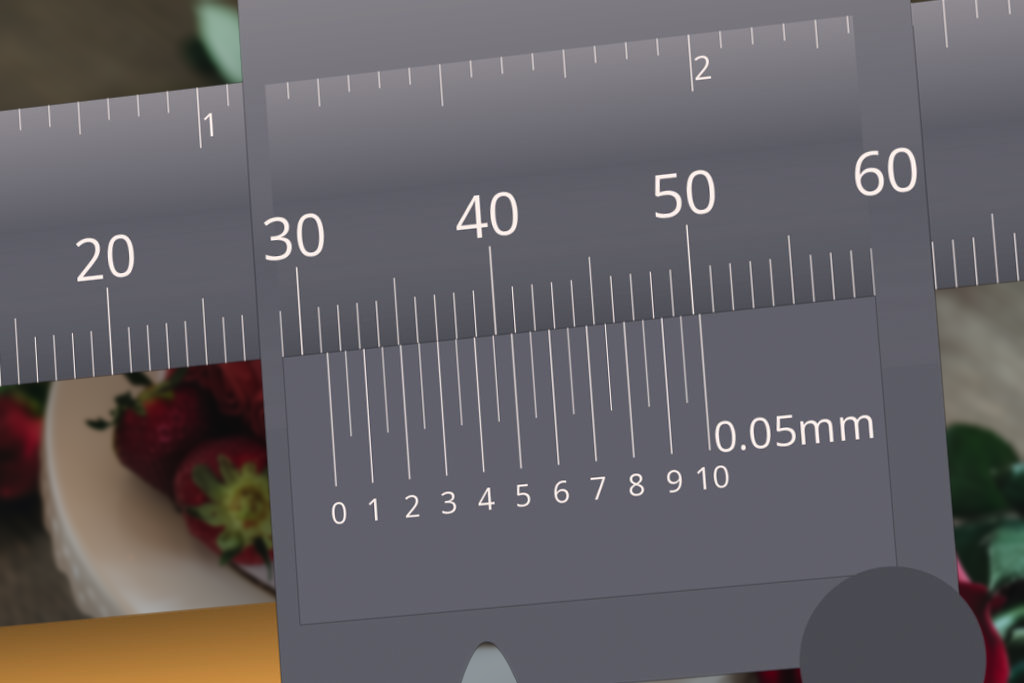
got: 31.3 mm
